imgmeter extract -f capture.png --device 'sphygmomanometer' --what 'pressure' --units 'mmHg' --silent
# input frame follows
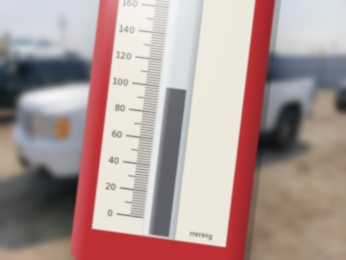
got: 100 mmHg
